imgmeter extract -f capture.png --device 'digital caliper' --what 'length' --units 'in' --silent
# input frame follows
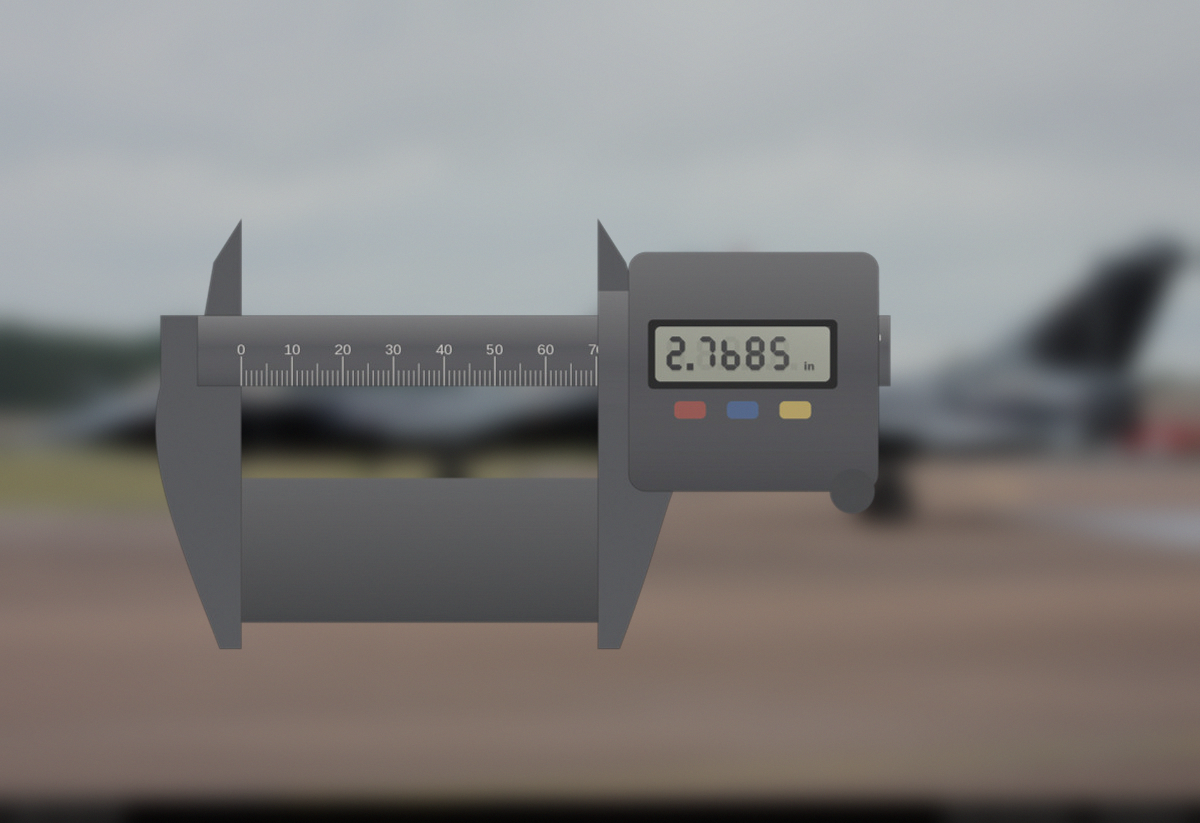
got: 2.7685 in
